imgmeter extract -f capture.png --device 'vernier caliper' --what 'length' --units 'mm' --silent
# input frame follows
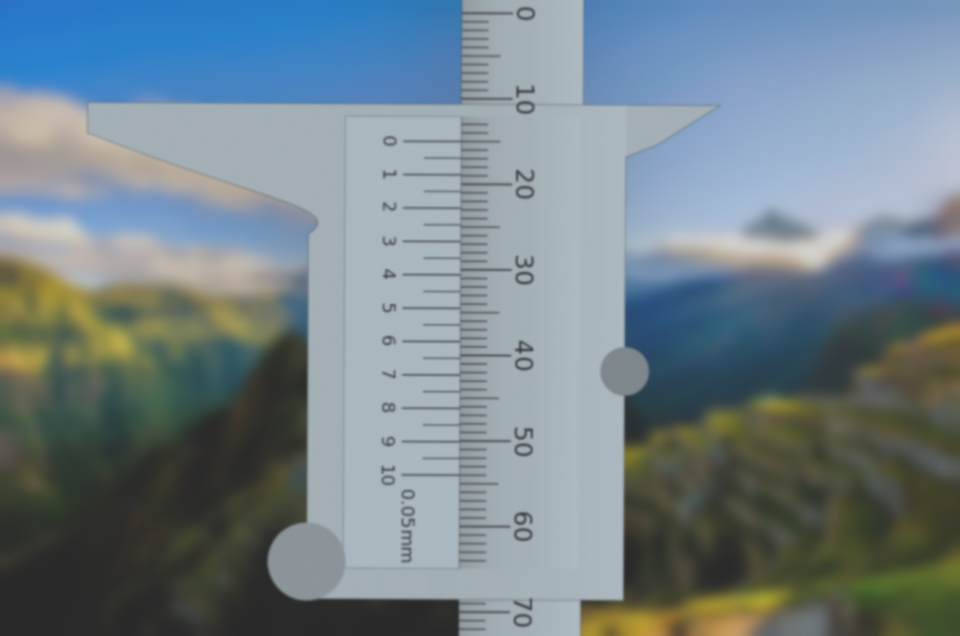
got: 15.0 mm
